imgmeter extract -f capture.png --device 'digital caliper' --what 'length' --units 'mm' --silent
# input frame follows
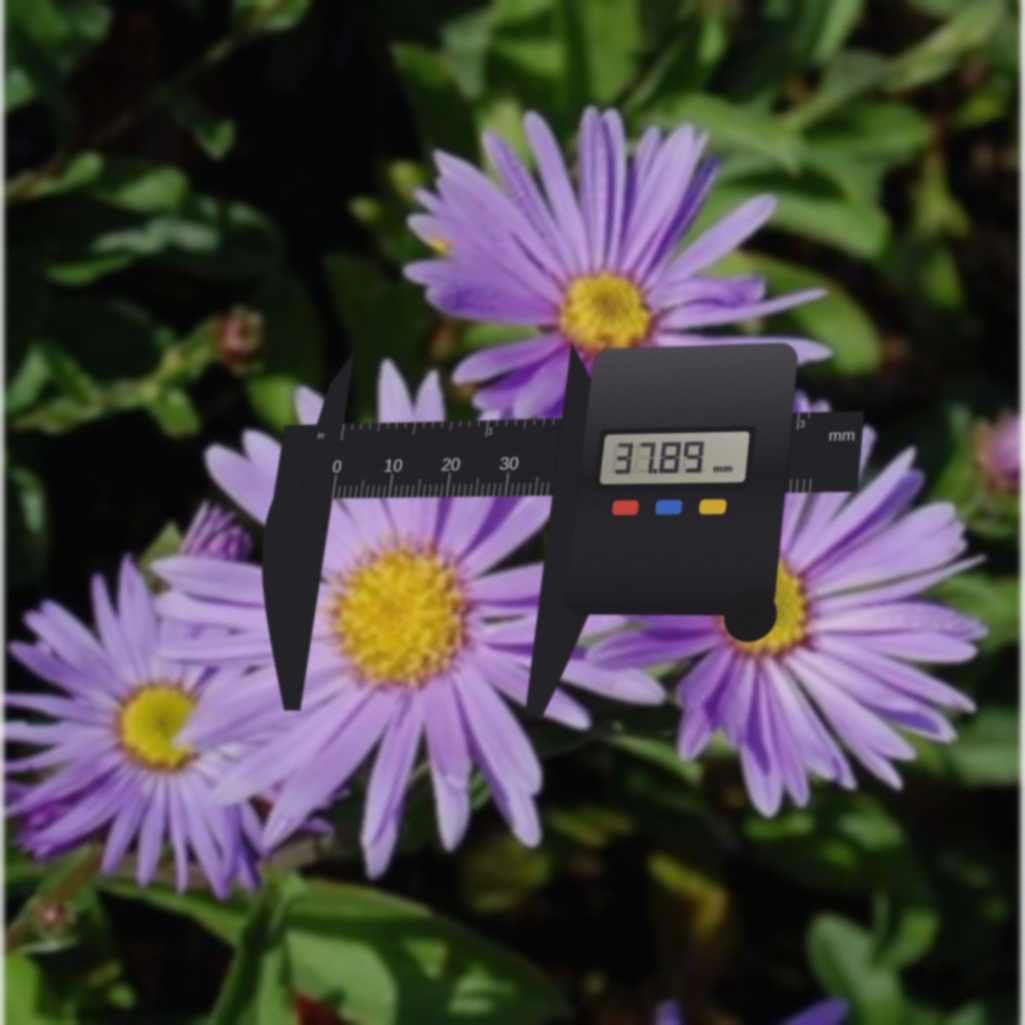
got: 37.89 mm
